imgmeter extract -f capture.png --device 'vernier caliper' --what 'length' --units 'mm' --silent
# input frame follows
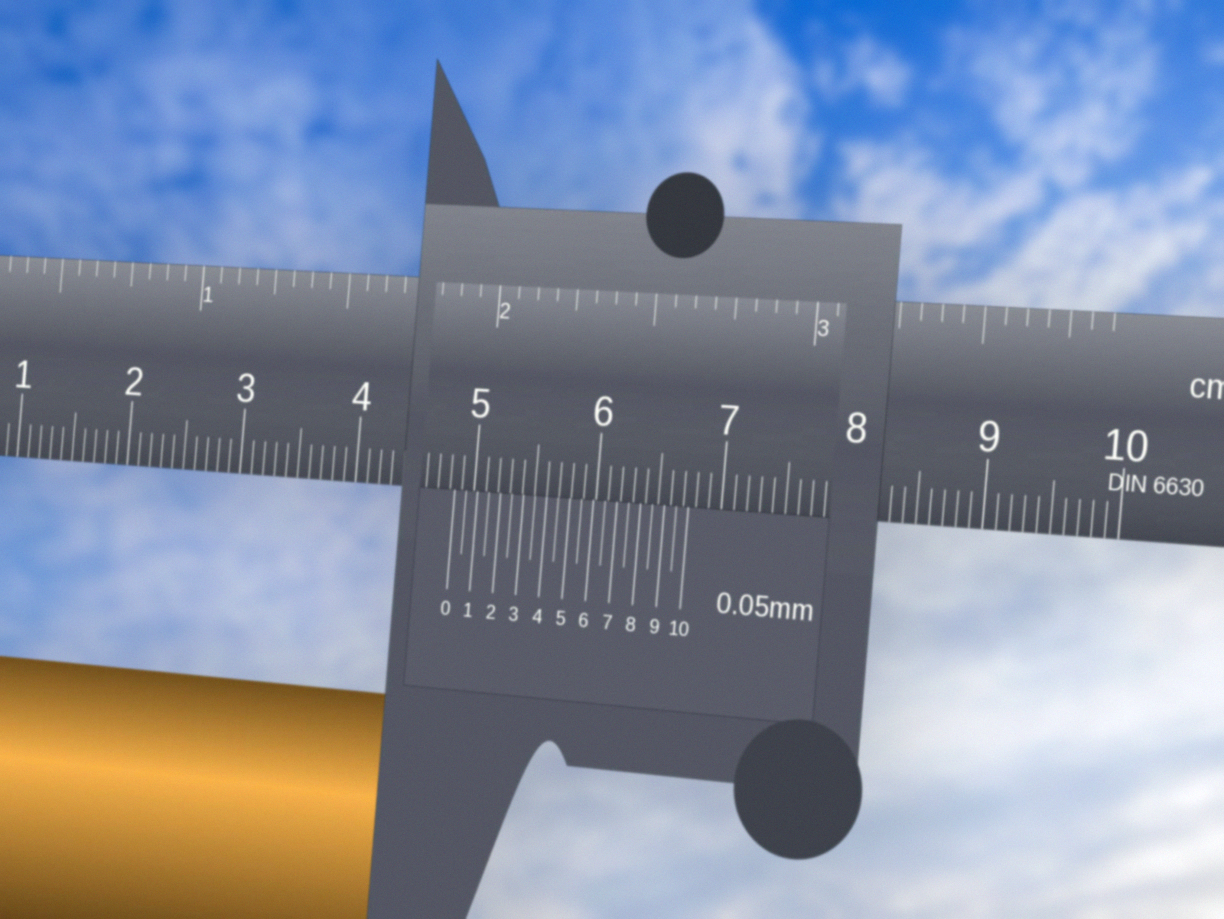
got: 48.4 mm
